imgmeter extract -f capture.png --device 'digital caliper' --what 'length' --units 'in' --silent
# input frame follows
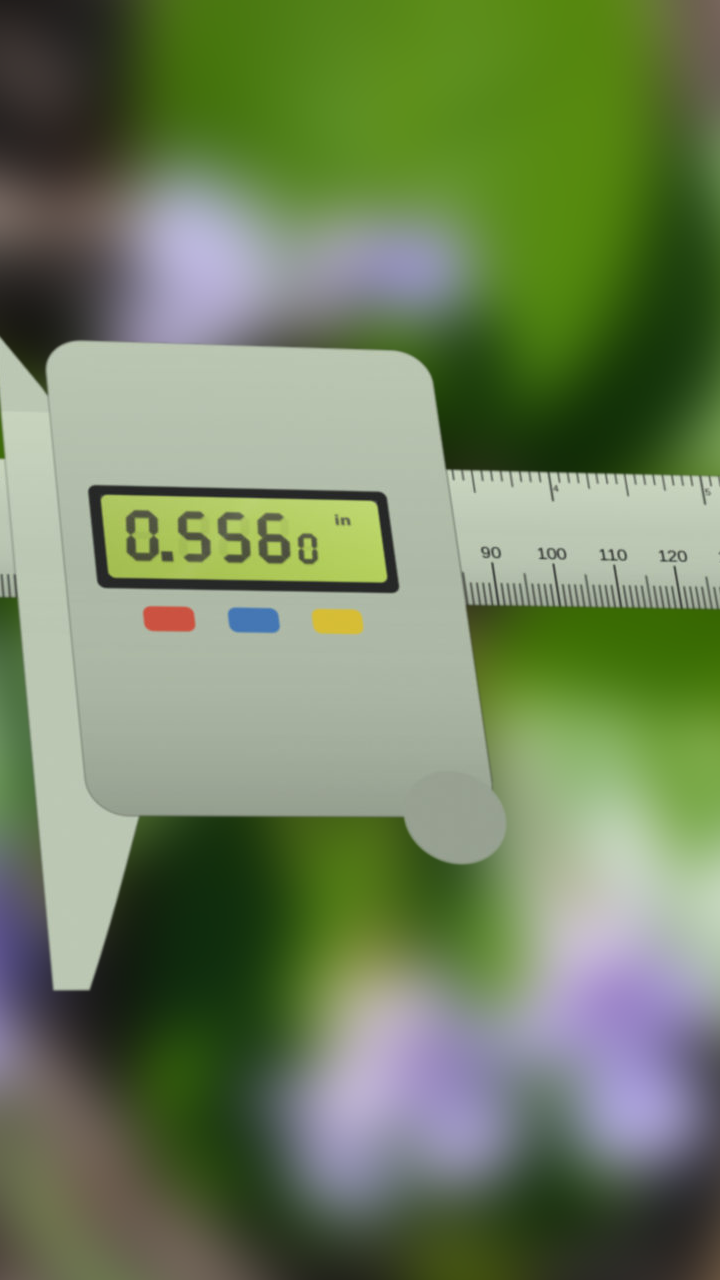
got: 0.5560 in
